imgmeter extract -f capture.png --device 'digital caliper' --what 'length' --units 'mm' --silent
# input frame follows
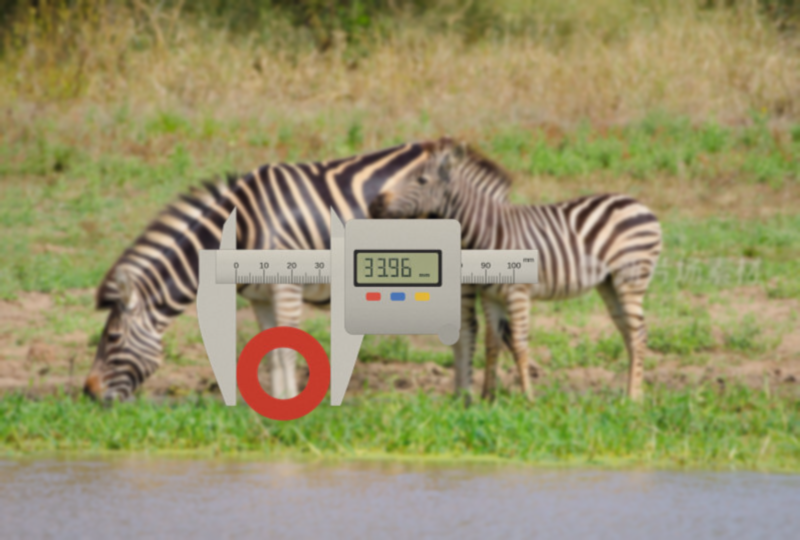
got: 33.96 mm
